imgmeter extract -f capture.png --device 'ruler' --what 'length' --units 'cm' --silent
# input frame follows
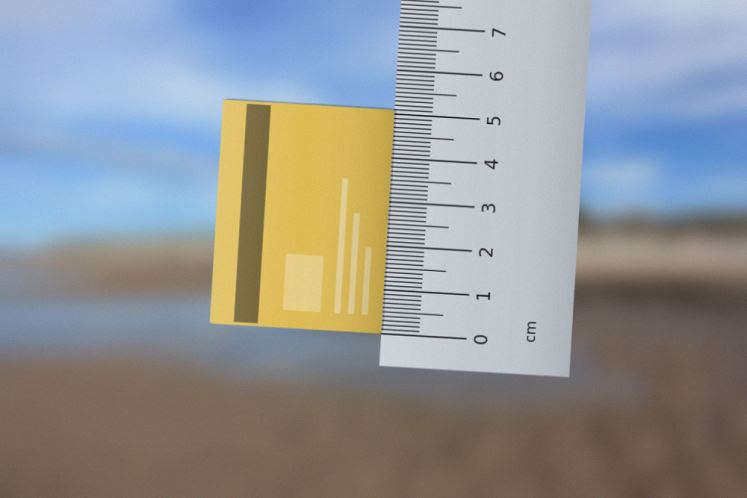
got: 5.1 cm
